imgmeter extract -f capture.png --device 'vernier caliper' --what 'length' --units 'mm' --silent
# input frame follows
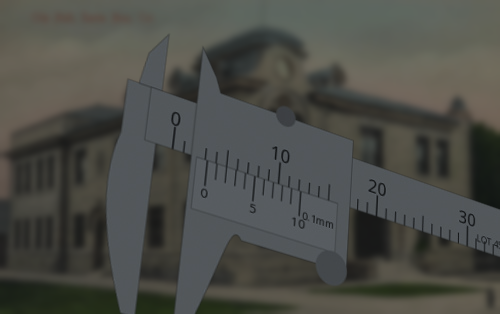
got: 3.2 mm
